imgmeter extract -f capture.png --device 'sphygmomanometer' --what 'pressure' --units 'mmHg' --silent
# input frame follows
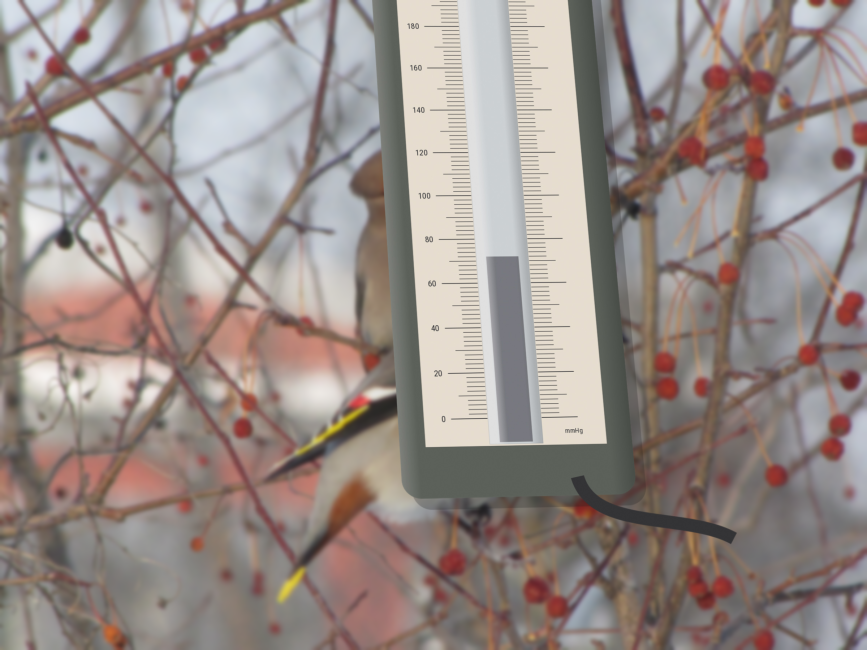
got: 72 mmHg
